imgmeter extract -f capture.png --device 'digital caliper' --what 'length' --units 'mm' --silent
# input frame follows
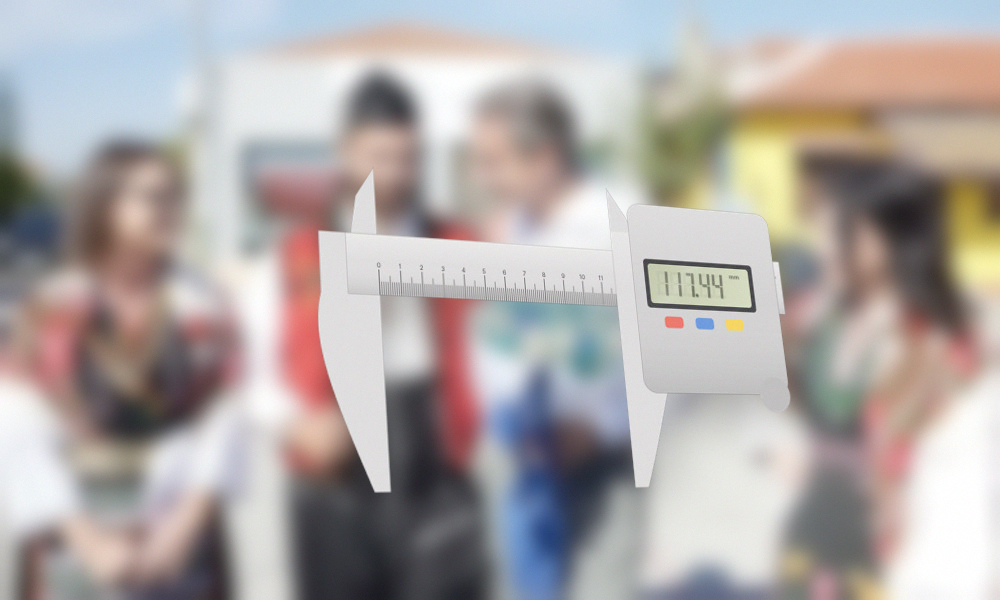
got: 117.44 mm
